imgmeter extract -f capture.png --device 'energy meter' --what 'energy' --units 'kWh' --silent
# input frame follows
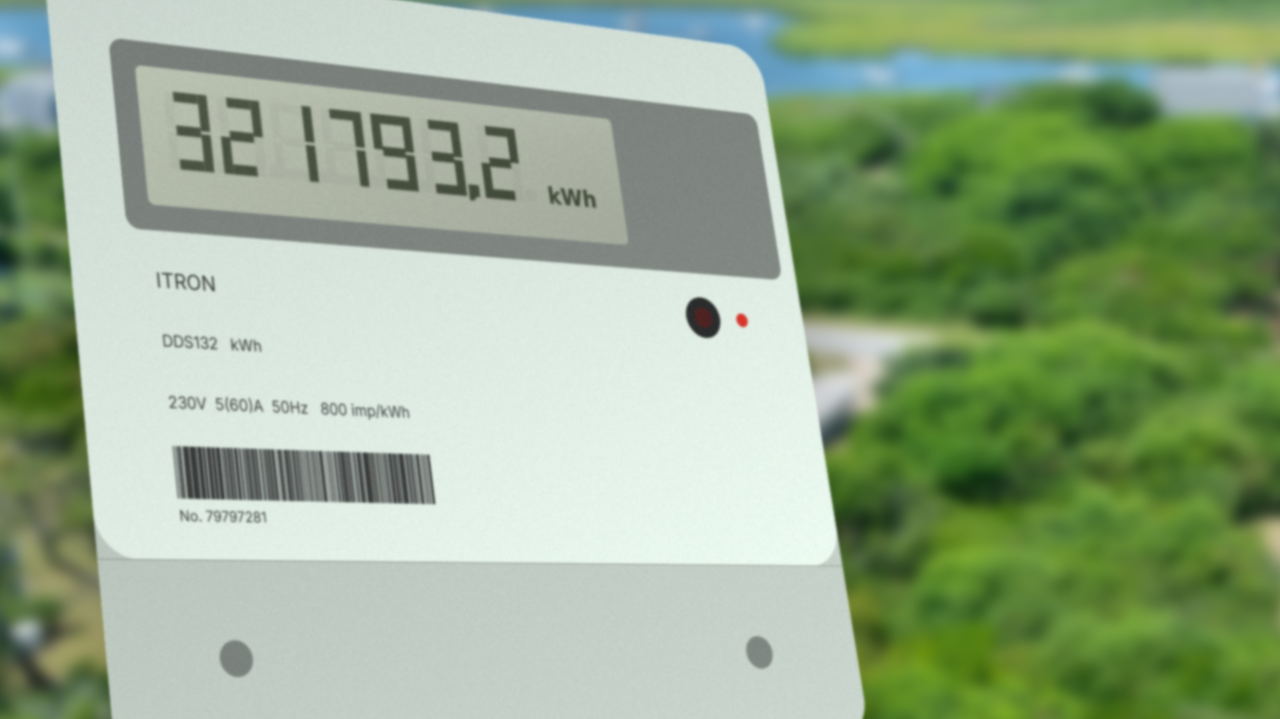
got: 321793.2 kWh
